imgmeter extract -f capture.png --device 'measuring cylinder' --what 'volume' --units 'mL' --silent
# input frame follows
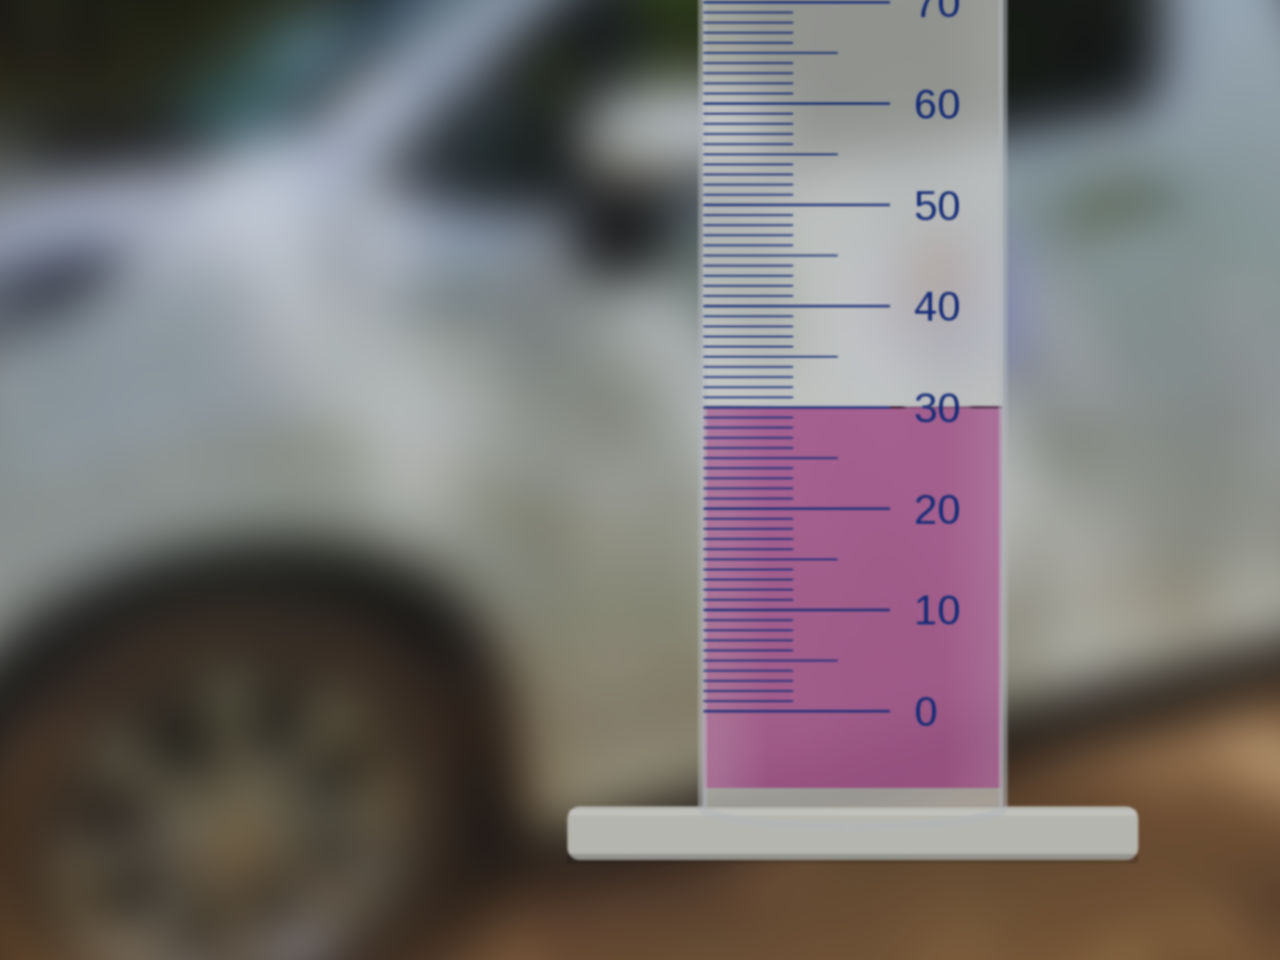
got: 30 mL
